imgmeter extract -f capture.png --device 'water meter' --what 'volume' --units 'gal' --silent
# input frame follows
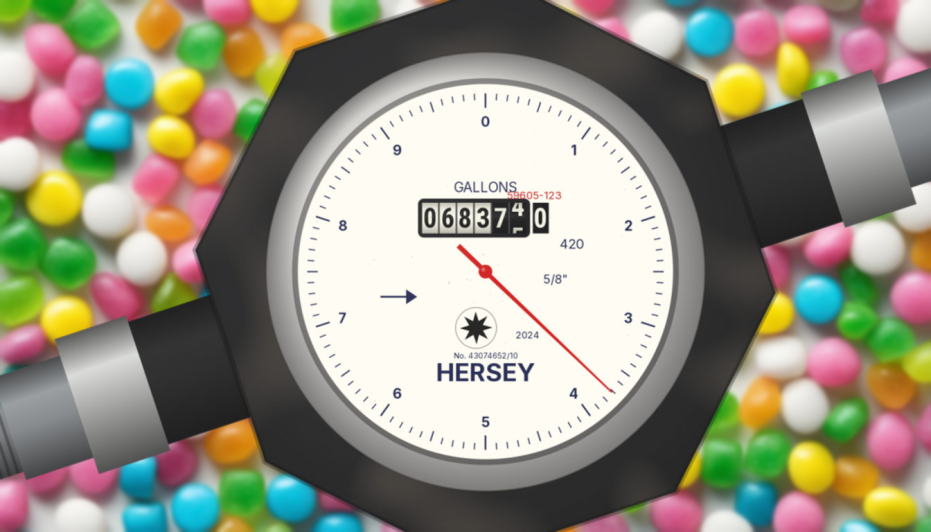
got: 683743.7 gal
